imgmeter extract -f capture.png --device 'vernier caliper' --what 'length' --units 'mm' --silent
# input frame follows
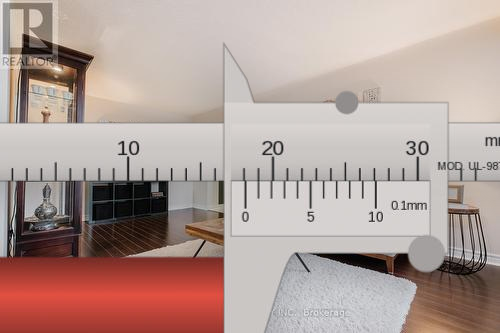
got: 18.1 mm
